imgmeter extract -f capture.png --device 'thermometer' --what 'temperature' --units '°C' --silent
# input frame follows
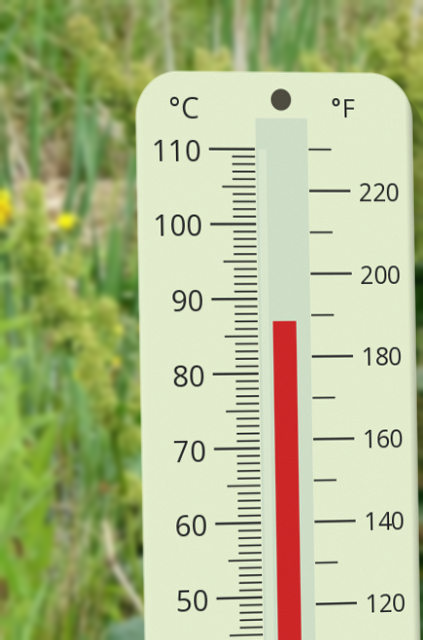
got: 87 °C
